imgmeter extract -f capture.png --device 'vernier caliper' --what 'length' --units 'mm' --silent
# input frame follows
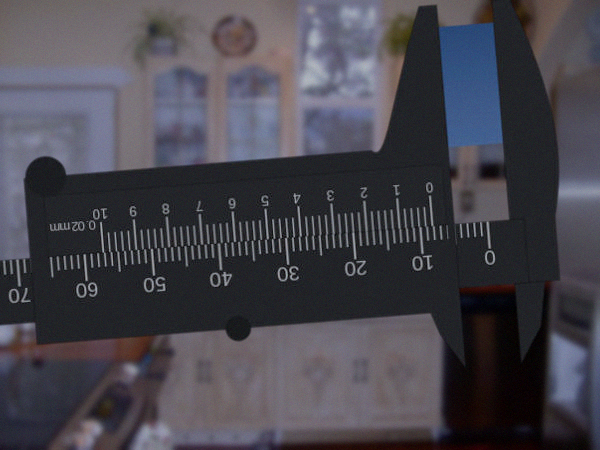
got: 8.2 mm
